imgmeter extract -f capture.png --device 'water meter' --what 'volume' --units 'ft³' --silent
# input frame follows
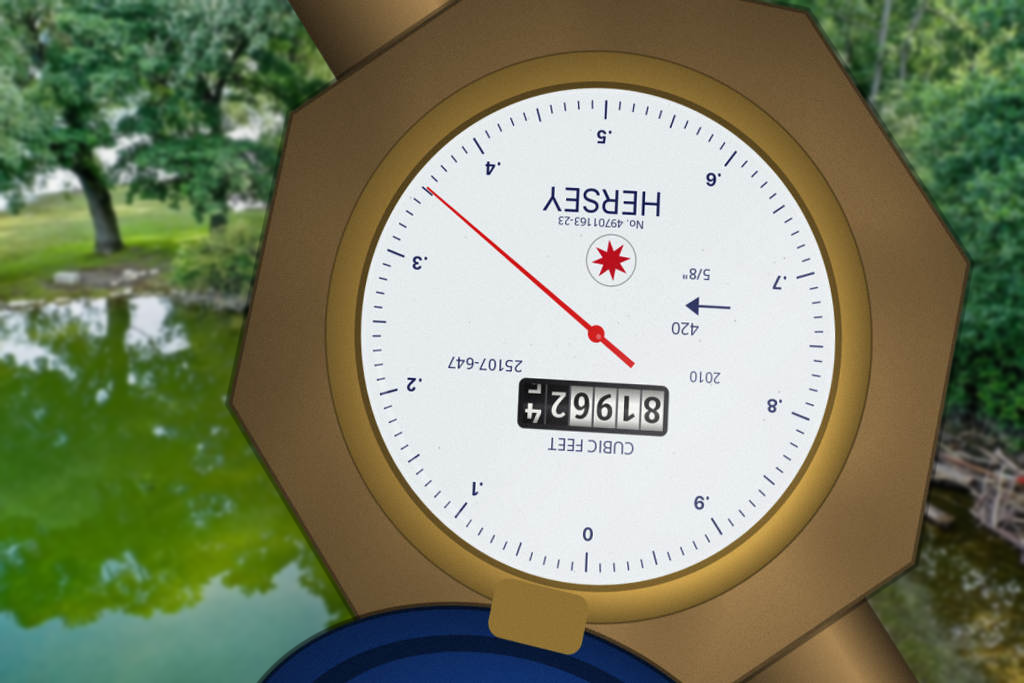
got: 819624.35 ft³
